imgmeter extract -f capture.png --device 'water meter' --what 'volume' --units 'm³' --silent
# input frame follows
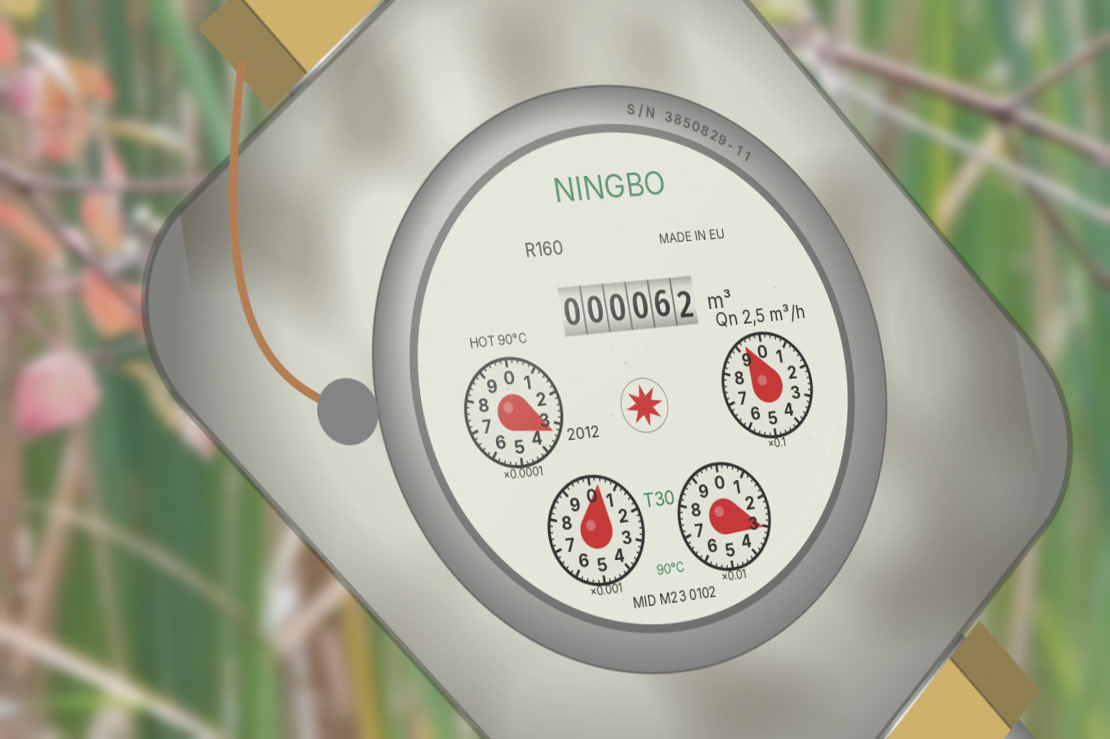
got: 61.9303 m³
